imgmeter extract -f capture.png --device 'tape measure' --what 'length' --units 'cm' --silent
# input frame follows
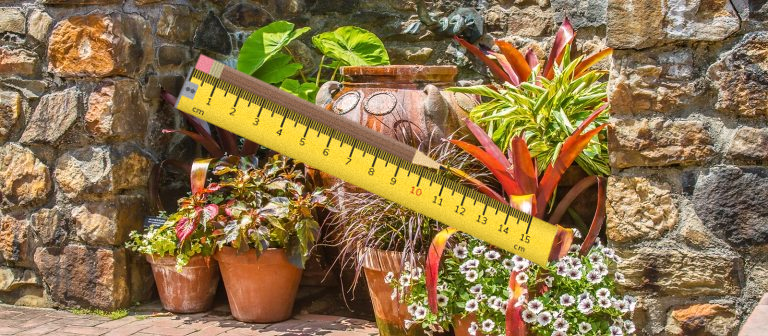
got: 11 cm
